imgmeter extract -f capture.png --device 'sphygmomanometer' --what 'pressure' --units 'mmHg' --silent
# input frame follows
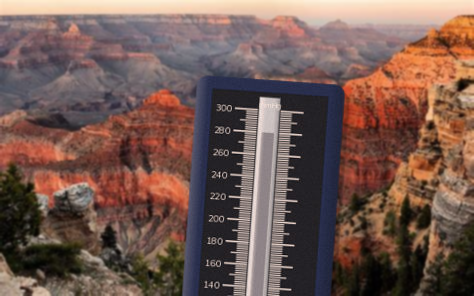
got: 280 mmHg
